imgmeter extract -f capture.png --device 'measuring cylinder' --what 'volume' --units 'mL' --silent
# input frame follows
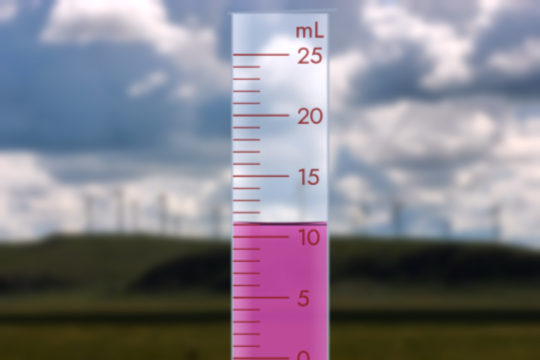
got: 11 mL
